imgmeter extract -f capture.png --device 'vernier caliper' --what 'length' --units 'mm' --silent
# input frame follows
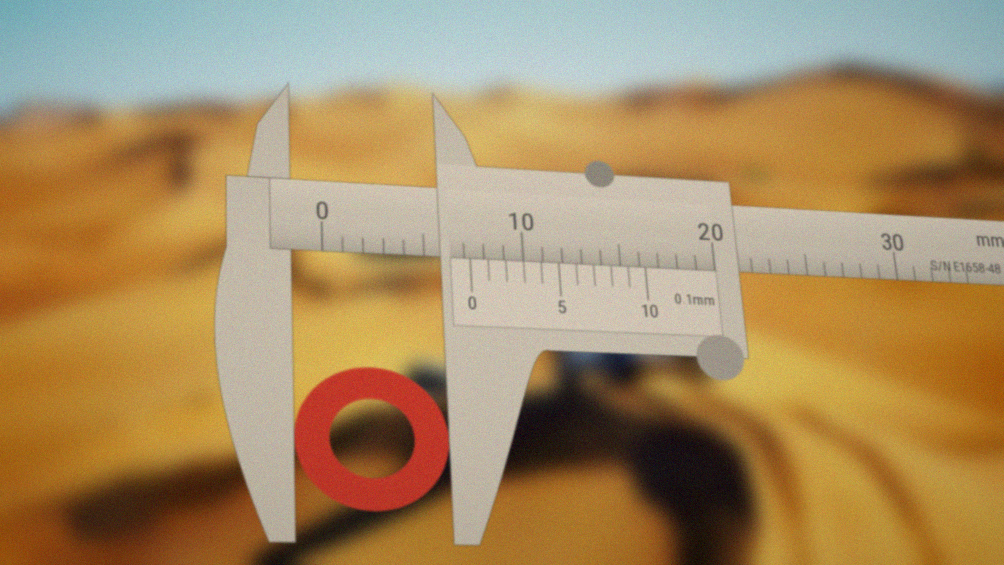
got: 7.3 mm
